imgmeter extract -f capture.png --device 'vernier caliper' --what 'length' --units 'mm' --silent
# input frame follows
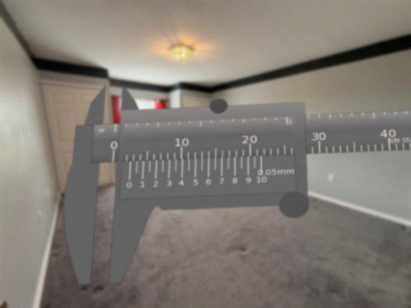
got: 2.6 mm
